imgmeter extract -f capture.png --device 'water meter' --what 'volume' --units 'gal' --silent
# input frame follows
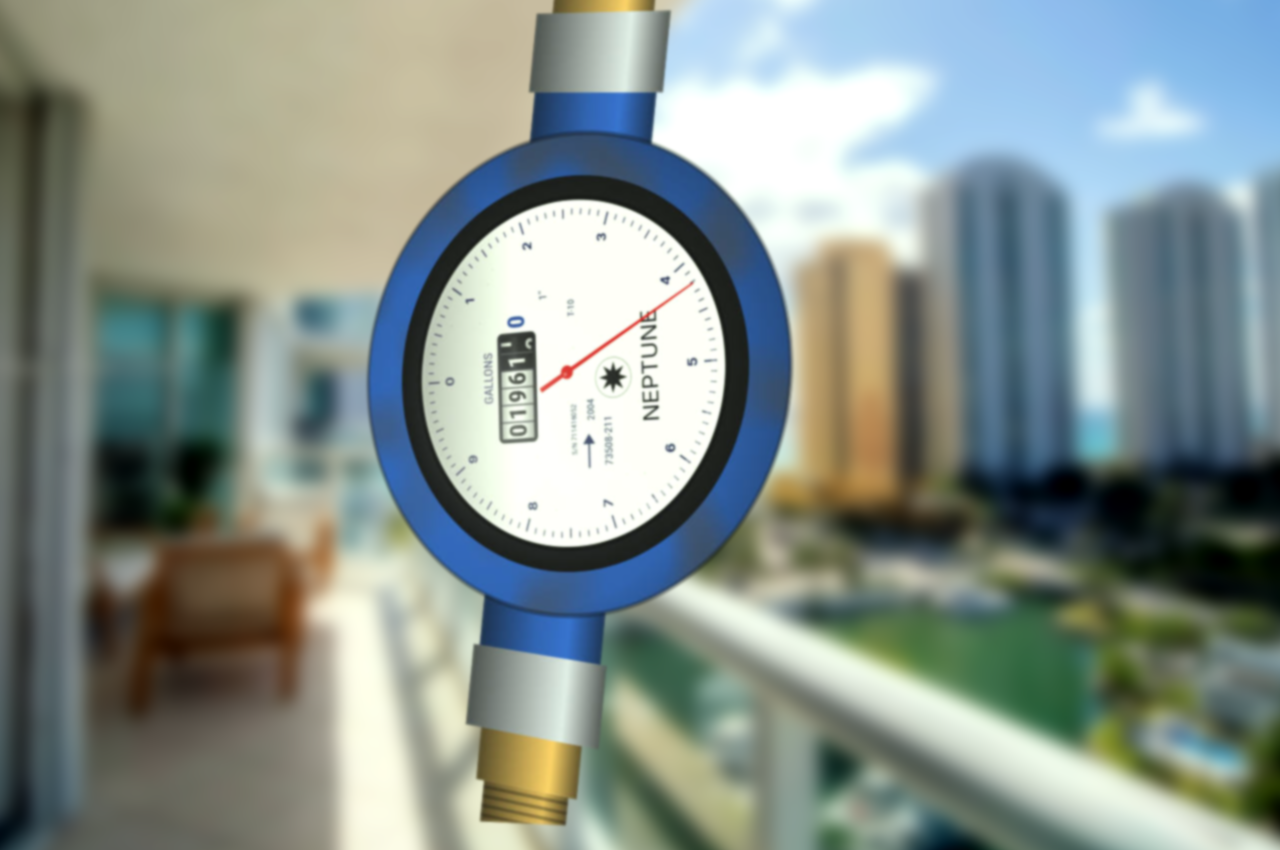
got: 196114.2 gal
